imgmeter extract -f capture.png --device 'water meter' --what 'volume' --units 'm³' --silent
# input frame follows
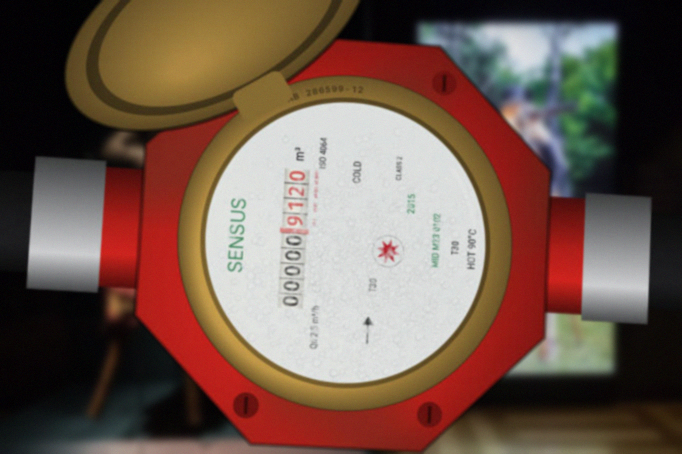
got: 0.9120 m³
